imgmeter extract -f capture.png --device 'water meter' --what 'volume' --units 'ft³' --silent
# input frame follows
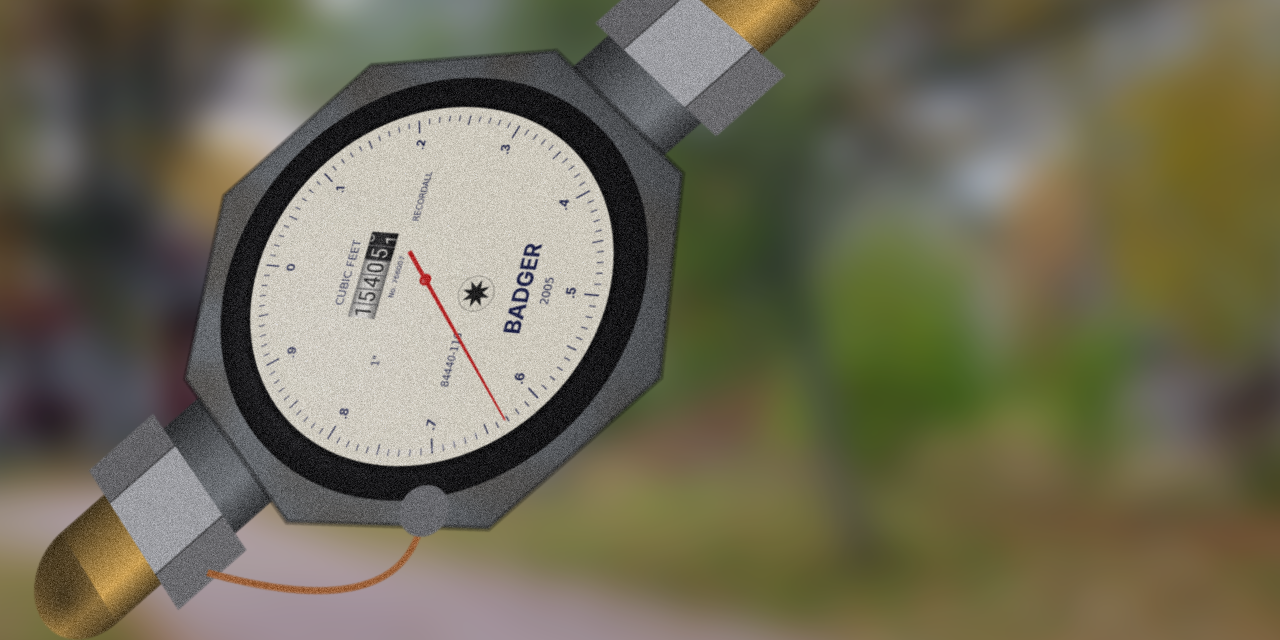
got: 154050.63 ft³
